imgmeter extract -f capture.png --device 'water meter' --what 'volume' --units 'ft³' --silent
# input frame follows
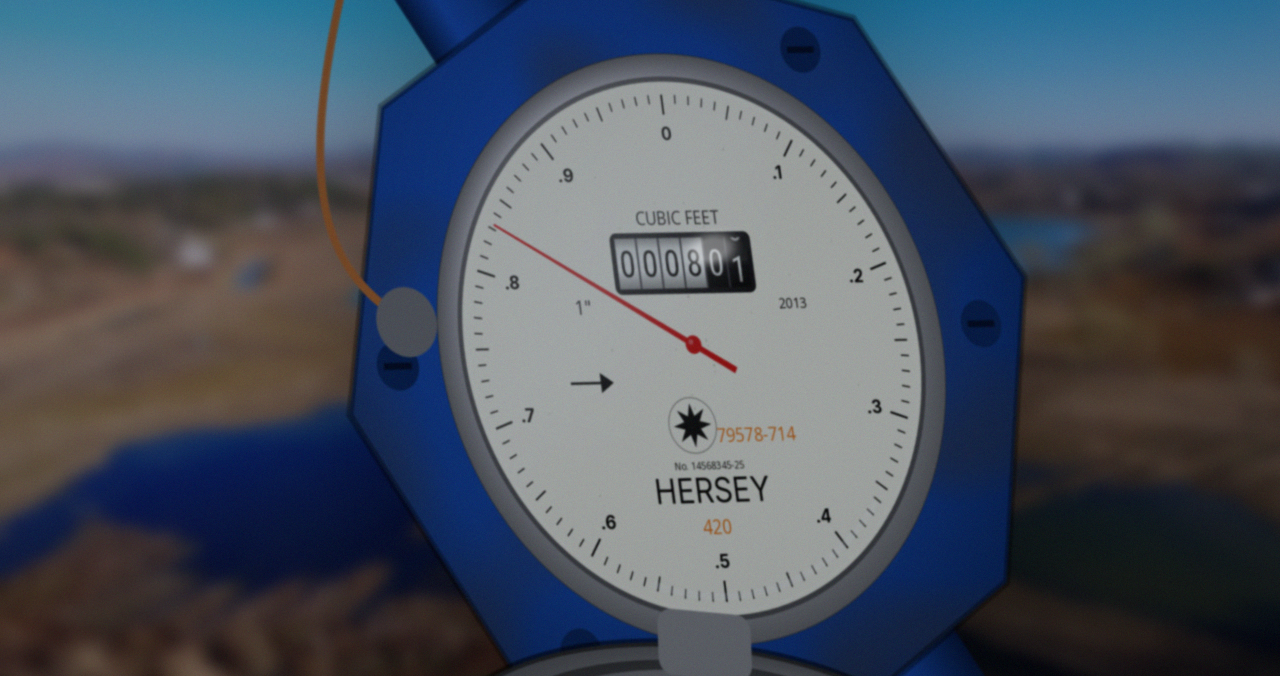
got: 800.83 ft³
